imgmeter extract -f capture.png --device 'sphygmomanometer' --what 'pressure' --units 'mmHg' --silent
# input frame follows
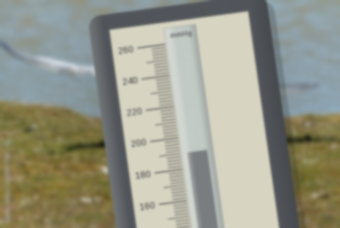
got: 190 mmHg
